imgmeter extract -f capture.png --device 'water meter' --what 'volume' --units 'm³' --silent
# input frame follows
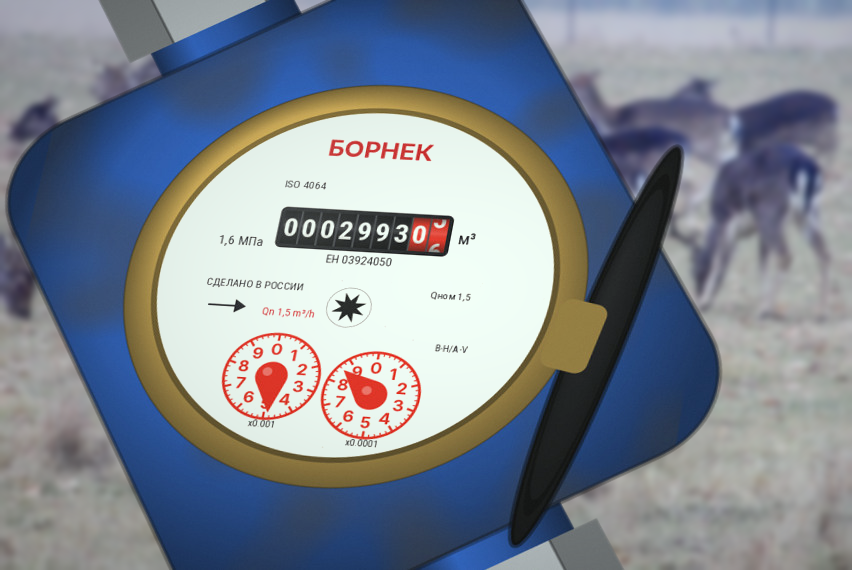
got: 2993.0548 m³
